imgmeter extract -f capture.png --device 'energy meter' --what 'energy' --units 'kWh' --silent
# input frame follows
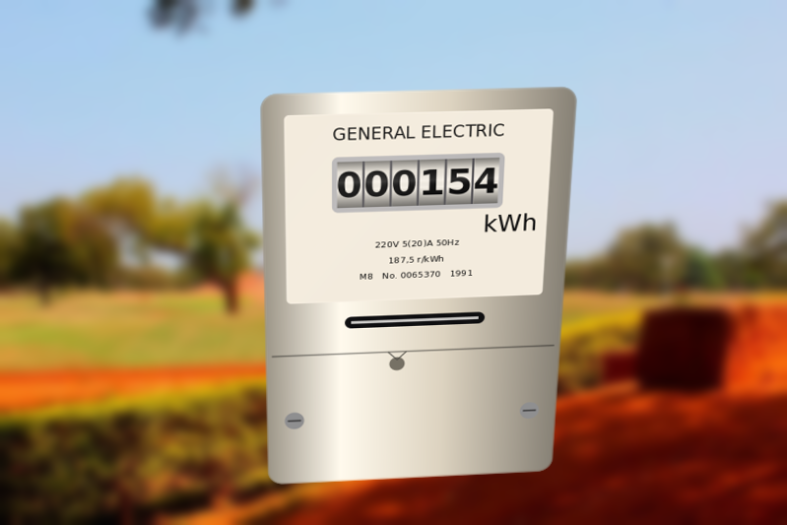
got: 154 kWh
